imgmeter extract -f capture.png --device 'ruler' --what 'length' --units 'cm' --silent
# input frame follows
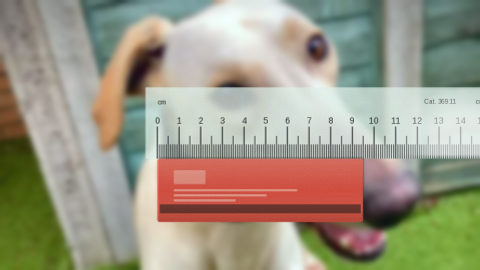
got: 9.5 cm
